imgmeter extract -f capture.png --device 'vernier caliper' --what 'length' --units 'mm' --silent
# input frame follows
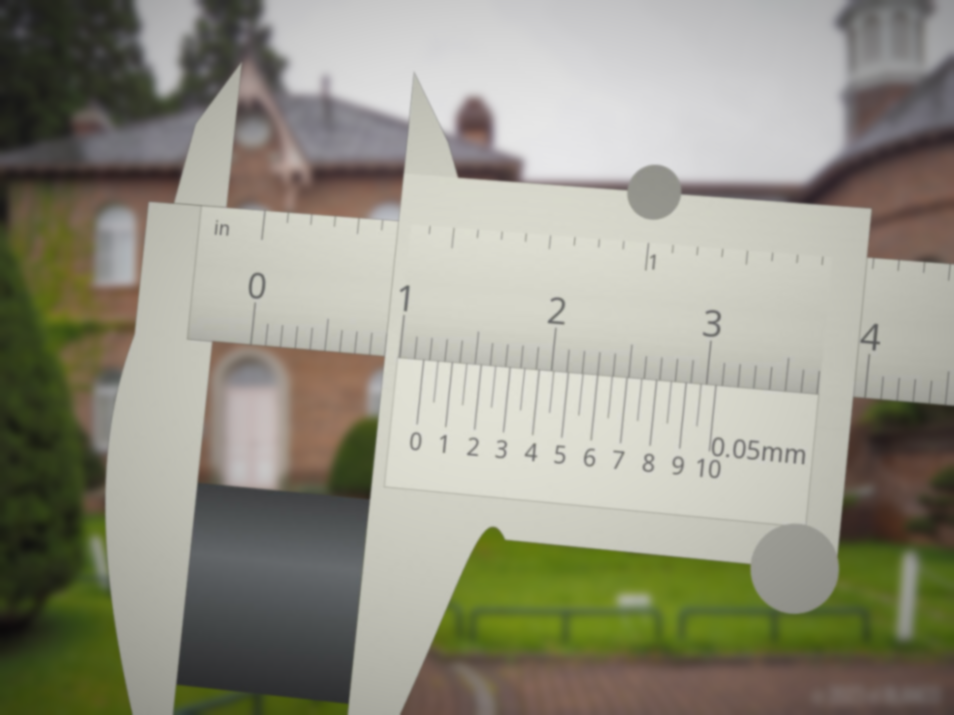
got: 11.6 mm
